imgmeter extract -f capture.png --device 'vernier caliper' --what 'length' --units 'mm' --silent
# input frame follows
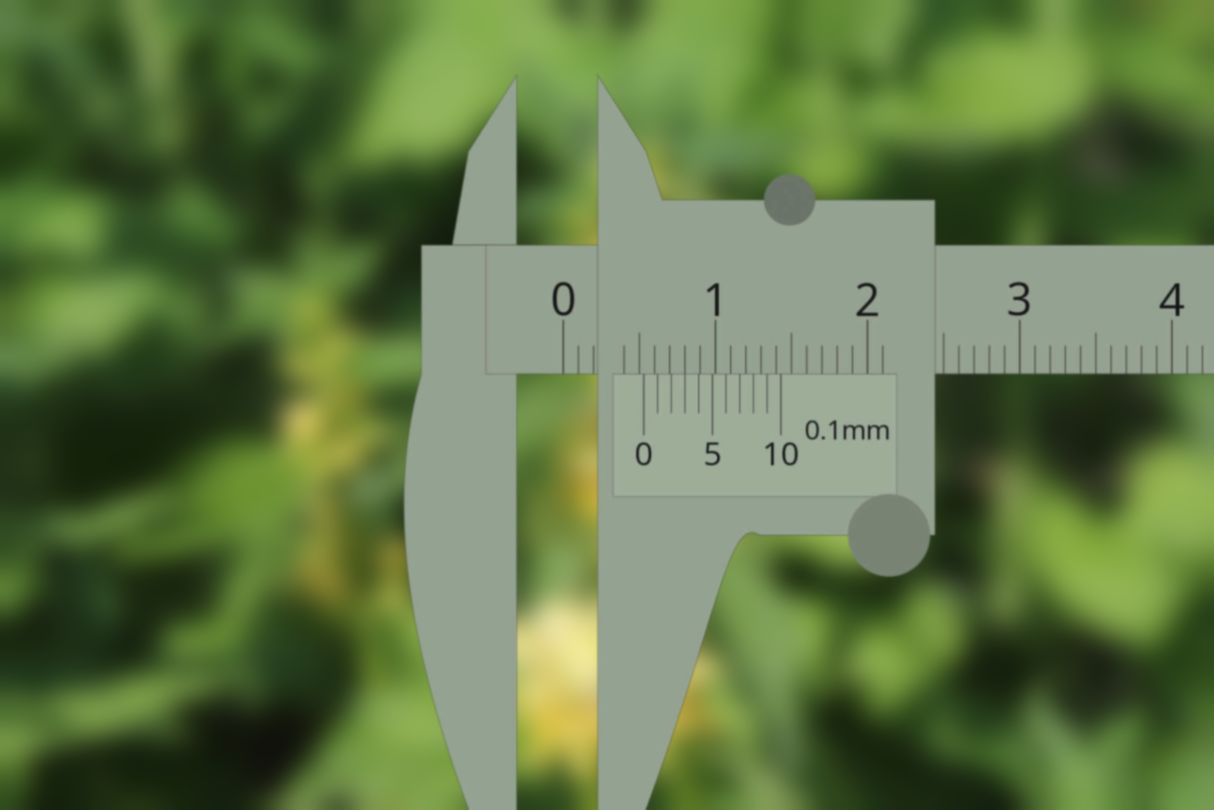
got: 5.3 mm
